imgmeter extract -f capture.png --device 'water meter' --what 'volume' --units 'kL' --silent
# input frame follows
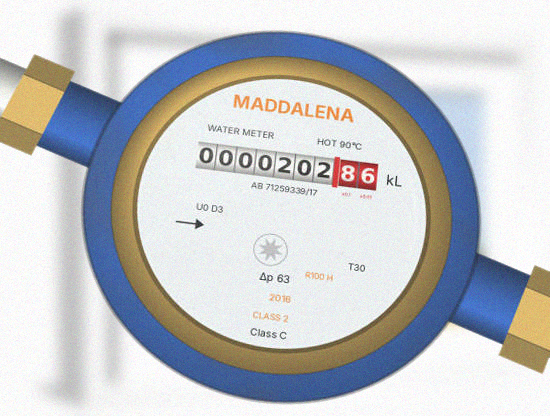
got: 202.86 kL
